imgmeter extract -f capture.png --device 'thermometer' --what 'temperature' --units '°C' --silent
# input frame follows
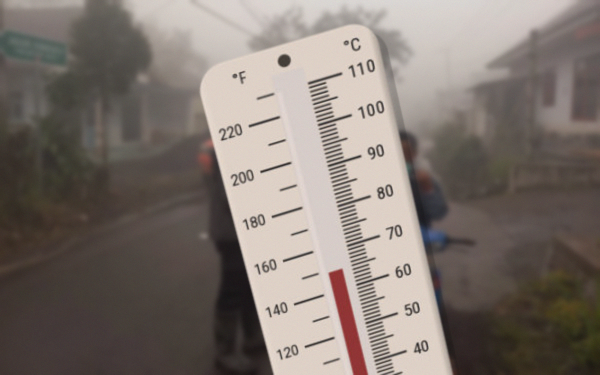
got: 65 °C
